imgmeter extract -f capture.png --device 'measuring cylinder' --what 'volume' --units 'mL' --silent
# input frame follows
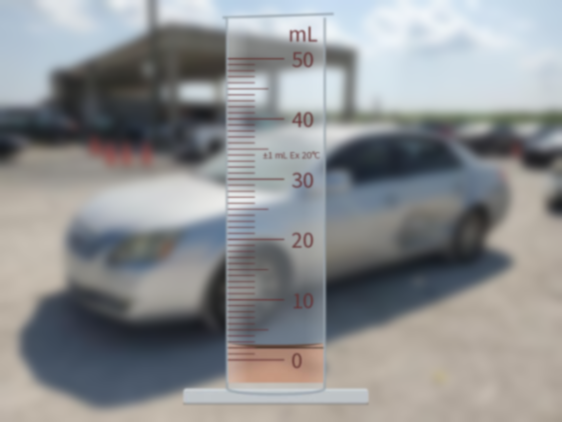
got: 2 mL
